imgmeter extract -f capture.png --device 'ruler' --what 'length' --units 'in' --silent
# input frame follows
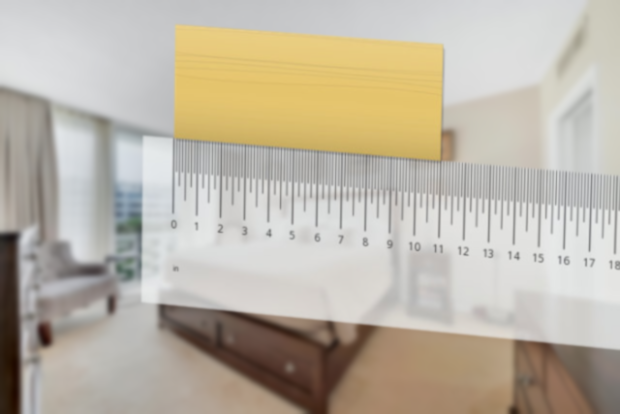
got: 11 in
